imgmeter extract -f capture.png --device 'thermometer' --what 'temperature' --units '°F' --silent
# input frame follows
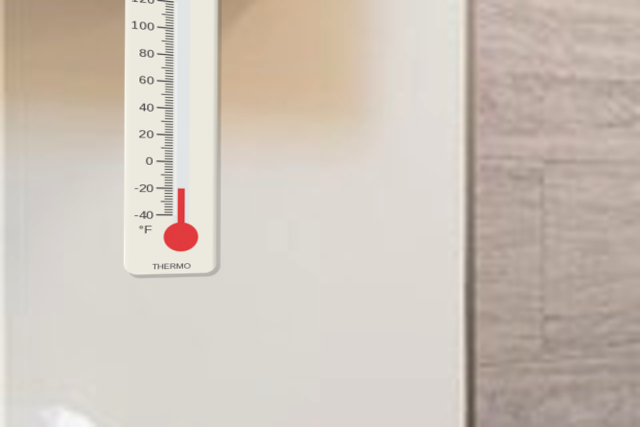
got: -20 °F
